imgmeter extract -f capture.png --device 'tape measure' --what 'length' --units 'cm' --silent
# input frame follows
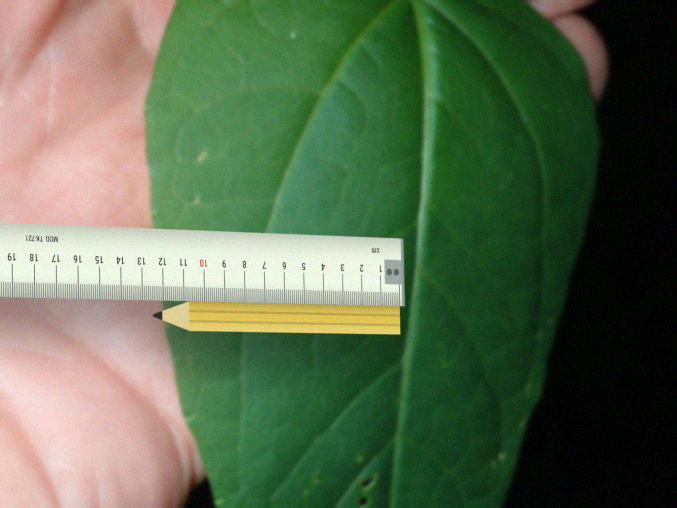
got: 12.5 cm
